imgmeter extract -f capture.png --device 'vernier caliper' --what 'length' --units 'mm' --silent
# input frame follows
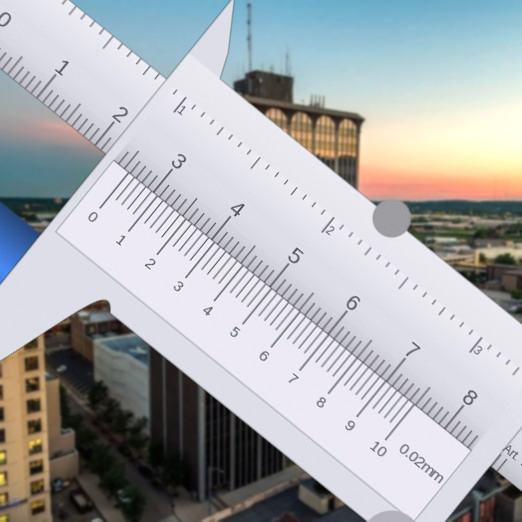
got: 25.8 mm
